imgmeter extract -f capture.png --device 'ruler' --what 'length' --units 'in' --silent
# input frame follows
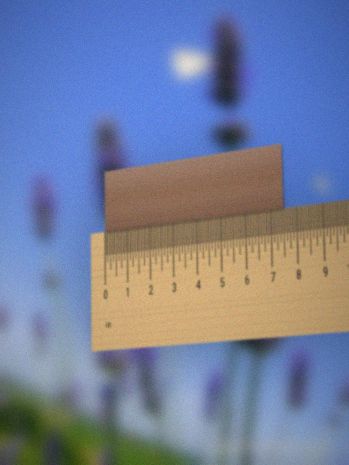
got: 7.5 in
